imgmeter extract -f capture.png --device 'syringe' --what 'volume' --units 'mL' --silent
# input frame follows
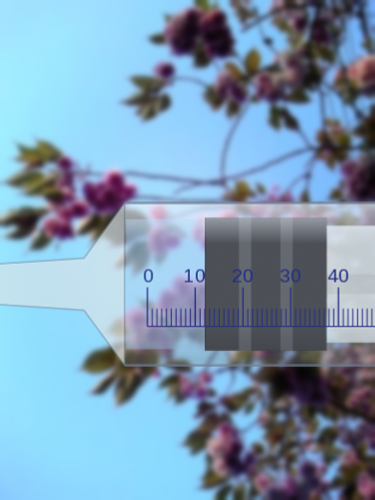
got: 12 mL
